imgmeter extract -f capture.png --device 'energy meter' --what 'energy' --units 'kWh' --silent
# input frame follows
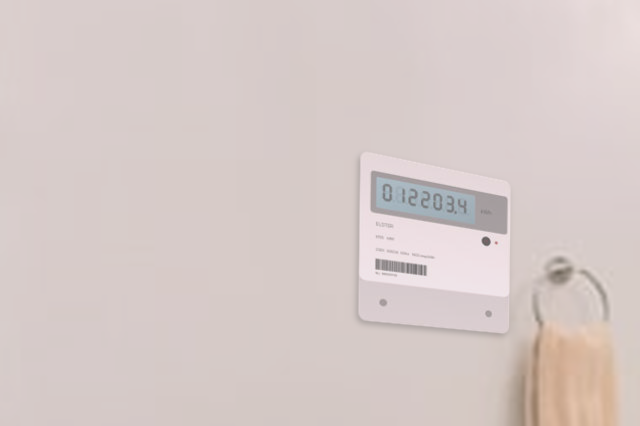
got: 12203.4 kWh
